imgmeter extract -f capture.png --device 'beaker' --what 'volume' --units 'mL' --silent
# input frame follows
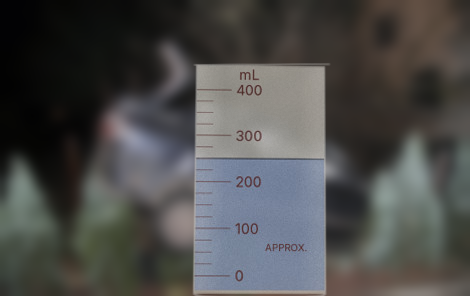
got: 250 mL
